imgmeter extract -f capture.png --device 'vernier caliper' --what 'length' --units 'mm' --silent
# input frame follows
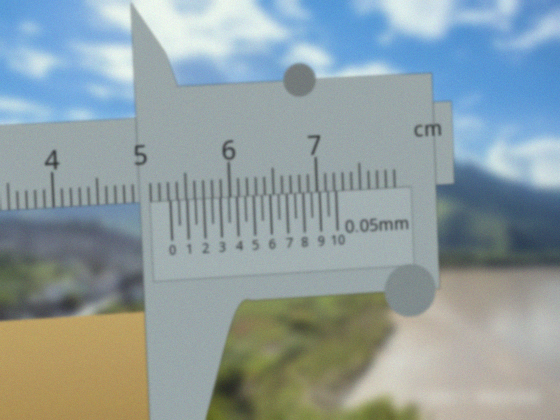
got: 53.2 mm
